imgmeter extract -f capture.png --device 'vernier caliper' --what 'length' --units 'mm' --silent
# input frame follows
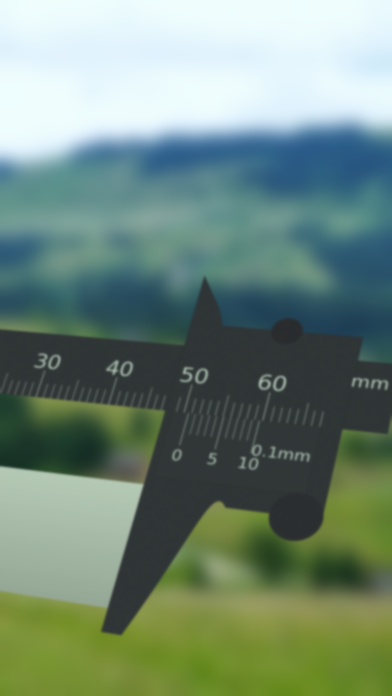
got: 50.6 mm
